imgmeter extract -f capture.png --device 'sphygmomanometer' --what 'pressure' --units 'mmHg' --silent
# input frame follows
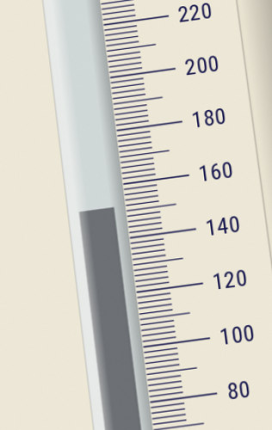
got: 152 mmHg
